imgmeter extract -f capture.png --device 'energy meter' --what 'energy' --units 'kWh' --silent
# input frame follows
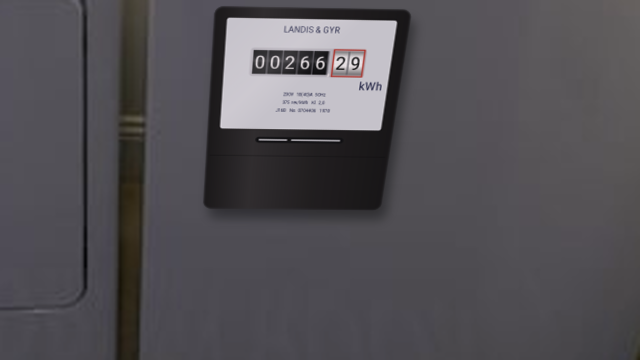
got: 266.29 kWh
